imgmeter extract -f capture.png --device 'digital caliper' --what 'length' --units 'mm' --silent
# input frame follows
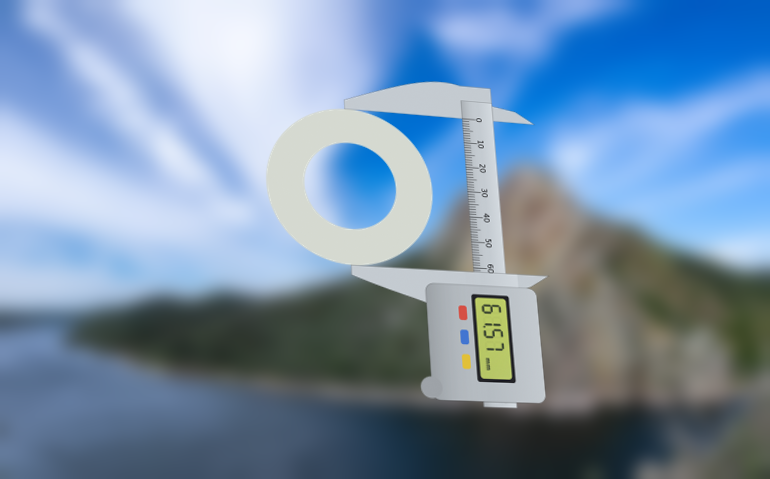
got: 61.57 mm
